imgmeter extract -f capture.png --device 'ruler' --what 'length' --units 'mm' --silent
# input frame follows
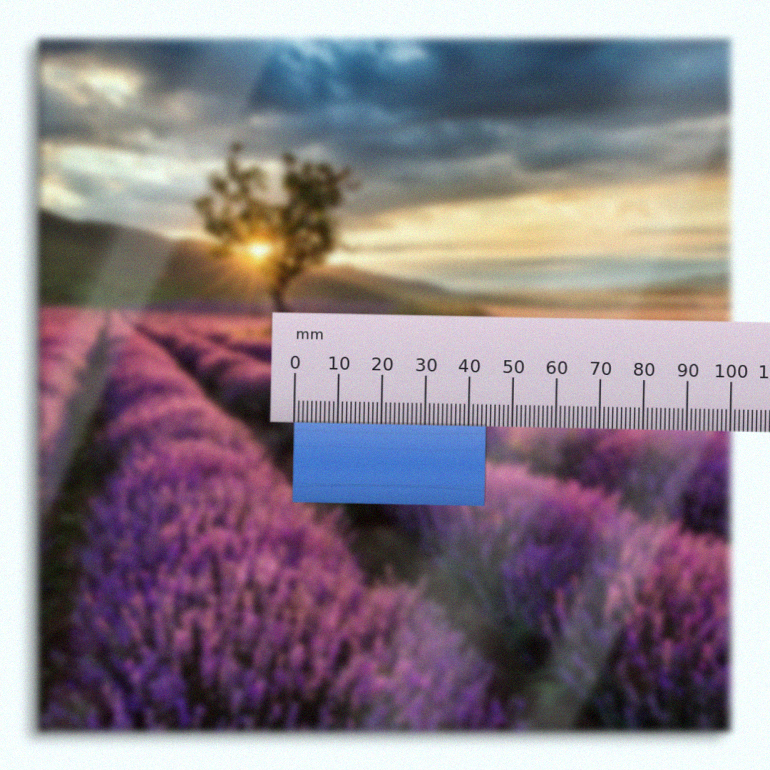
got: 44 mm
